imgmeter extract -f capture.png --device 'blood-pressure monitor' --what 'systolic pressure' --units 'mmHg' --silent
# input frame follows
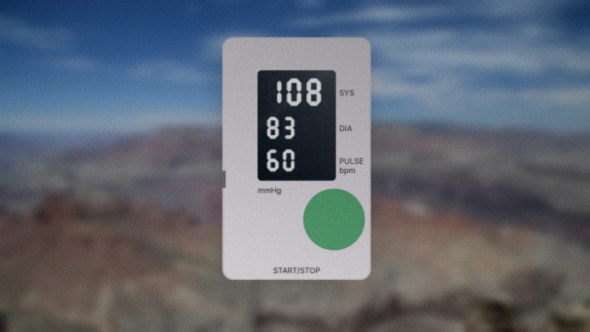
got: 108 mmHg
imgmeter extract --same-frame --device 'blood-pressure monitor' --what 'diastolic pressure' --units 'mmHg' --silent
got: 83 mmHg
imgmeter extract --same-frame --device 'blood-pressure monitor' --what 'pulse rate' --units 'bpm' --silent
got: 60 bpm
